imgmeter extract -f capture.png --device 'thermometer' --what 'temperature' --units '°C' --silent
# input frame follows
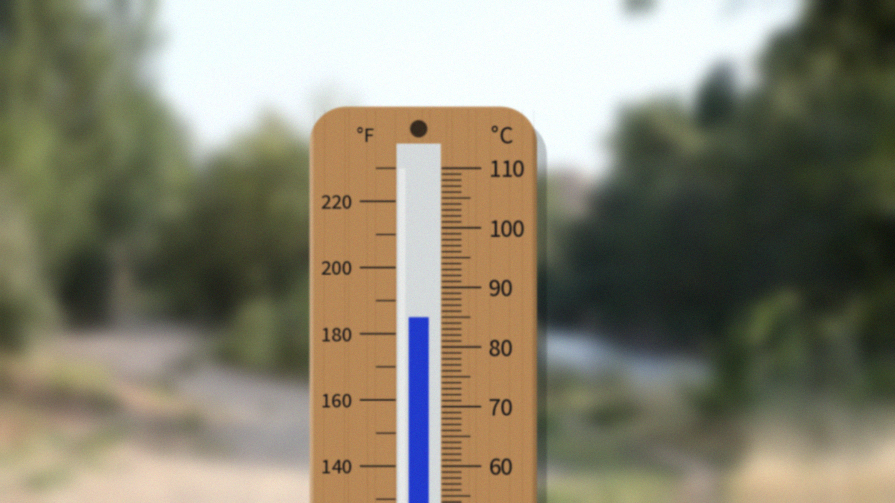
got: 85 °C
